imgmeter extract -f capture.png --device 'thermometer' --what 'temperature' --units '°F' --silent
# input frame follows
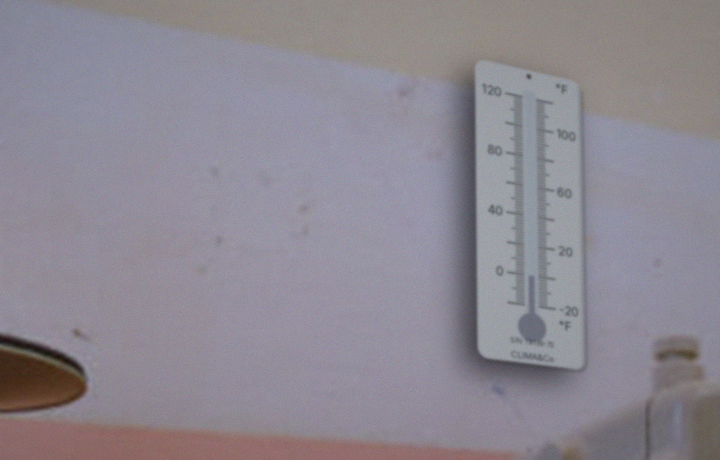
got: 0 °F
